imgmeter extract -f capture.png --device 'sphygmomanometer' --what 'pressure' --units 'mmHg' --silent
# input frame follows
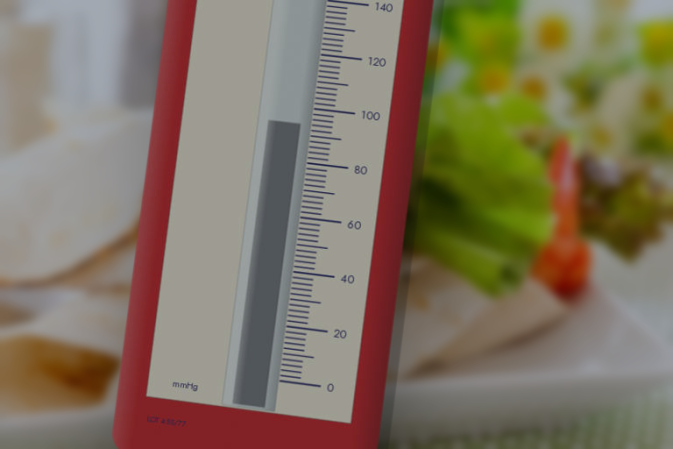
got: 94 mmHg
